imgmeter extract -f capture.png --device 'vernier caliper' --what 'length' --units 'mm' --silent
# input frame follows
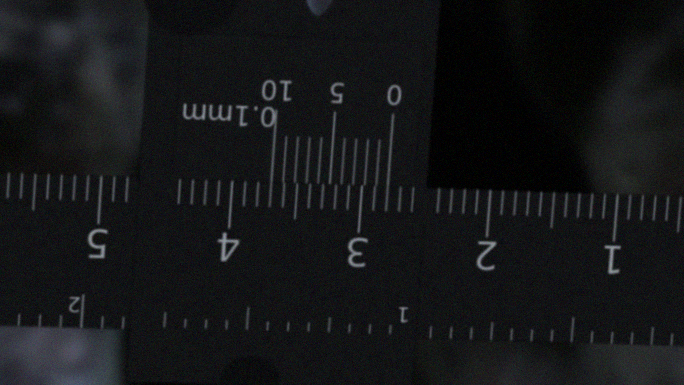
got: 28.0 mm
